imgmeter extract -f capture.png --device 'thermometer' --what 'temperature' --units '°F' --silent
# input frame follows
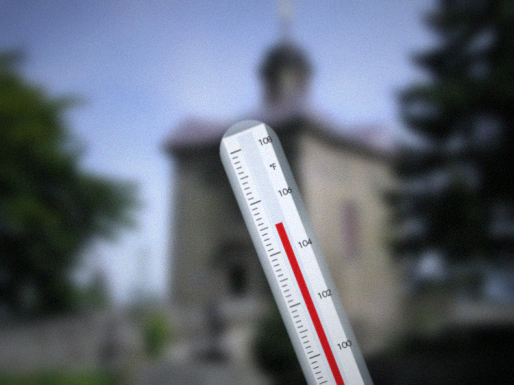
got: 105 °F
